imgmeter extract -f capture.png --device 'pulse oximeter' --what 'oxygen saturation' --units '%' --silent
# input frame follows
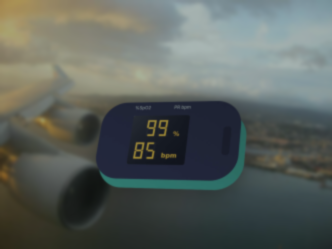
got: 99 %
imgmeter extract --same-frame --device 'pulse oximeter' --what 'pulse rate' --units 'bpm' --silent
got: 85 bpm
